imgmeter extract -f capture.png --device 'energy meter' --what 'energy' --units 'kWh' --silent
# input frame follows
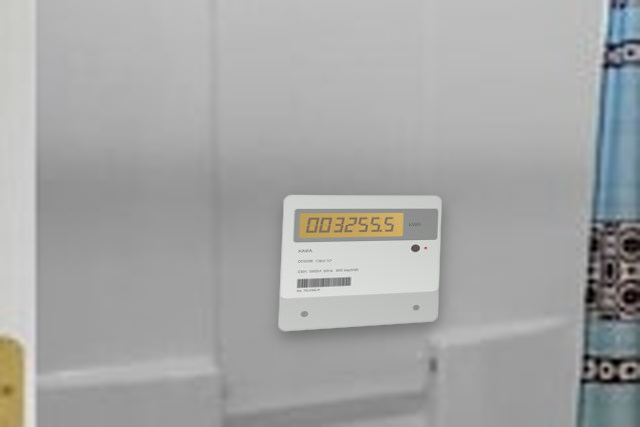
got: 3255.5 kWh
